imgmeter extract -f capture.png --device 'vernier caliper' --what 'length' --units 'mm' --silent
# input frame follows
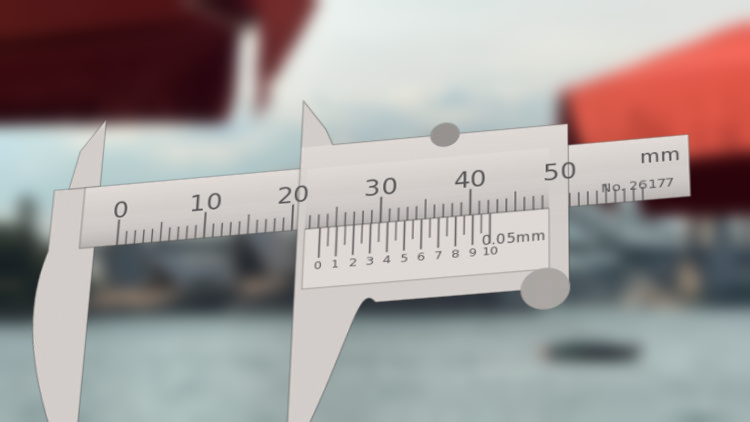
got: 23.2 mm
